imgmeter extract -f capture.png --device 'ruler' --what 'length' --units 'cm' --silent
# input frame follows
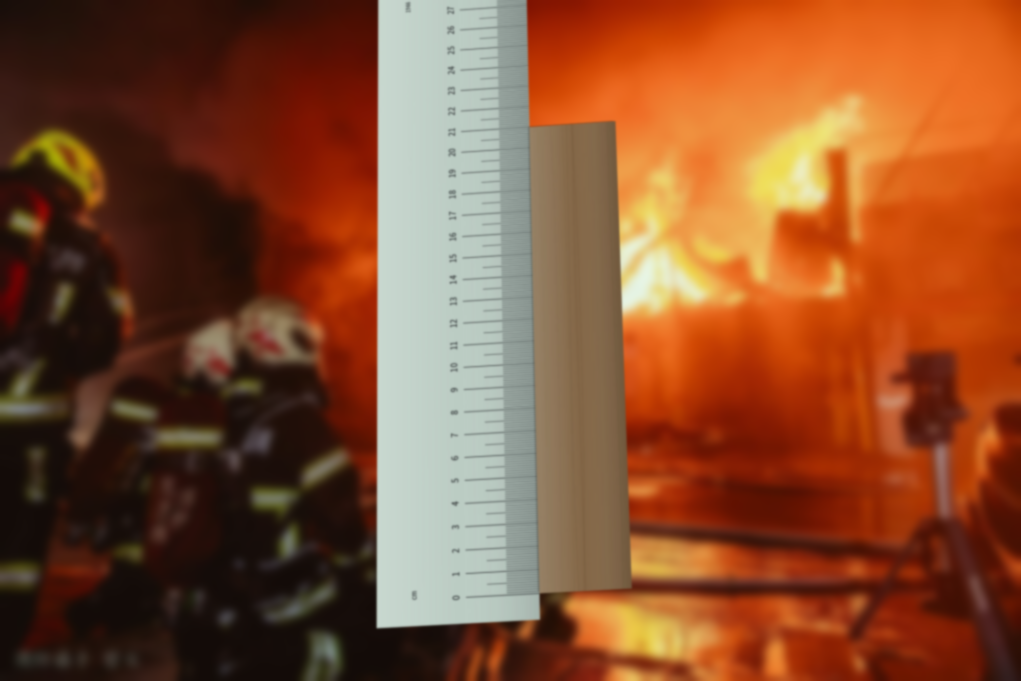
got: 21 cm
